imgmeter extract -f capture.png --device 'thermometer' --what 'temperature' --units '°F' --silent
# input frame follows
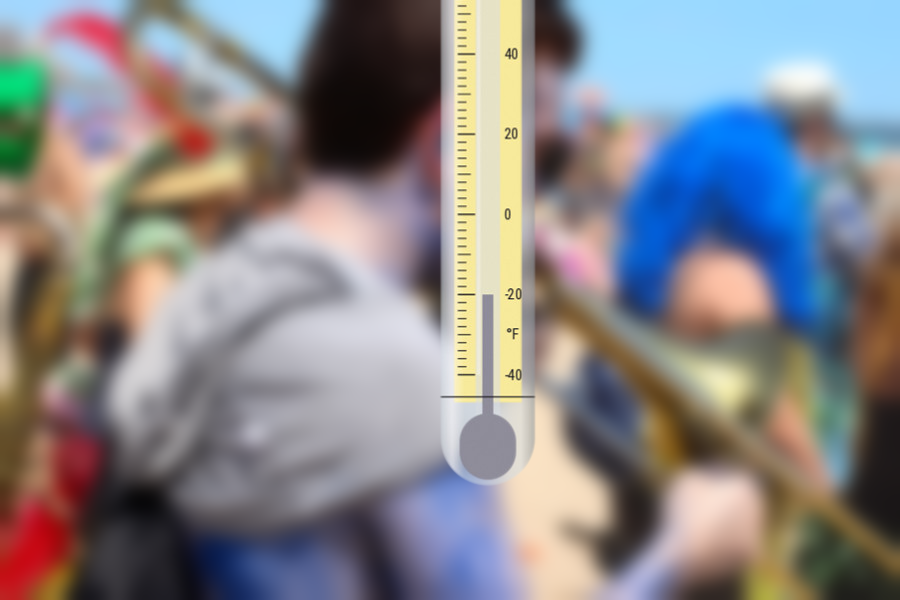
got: -20 °F
